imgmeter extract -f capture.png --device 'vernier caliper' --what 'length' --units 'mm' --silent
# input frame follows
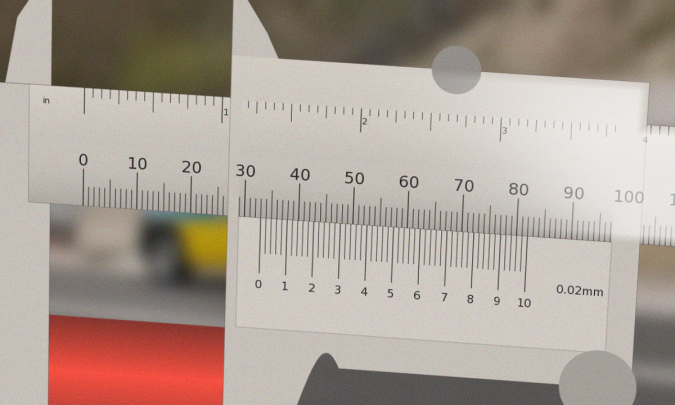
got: 33.0 mm
